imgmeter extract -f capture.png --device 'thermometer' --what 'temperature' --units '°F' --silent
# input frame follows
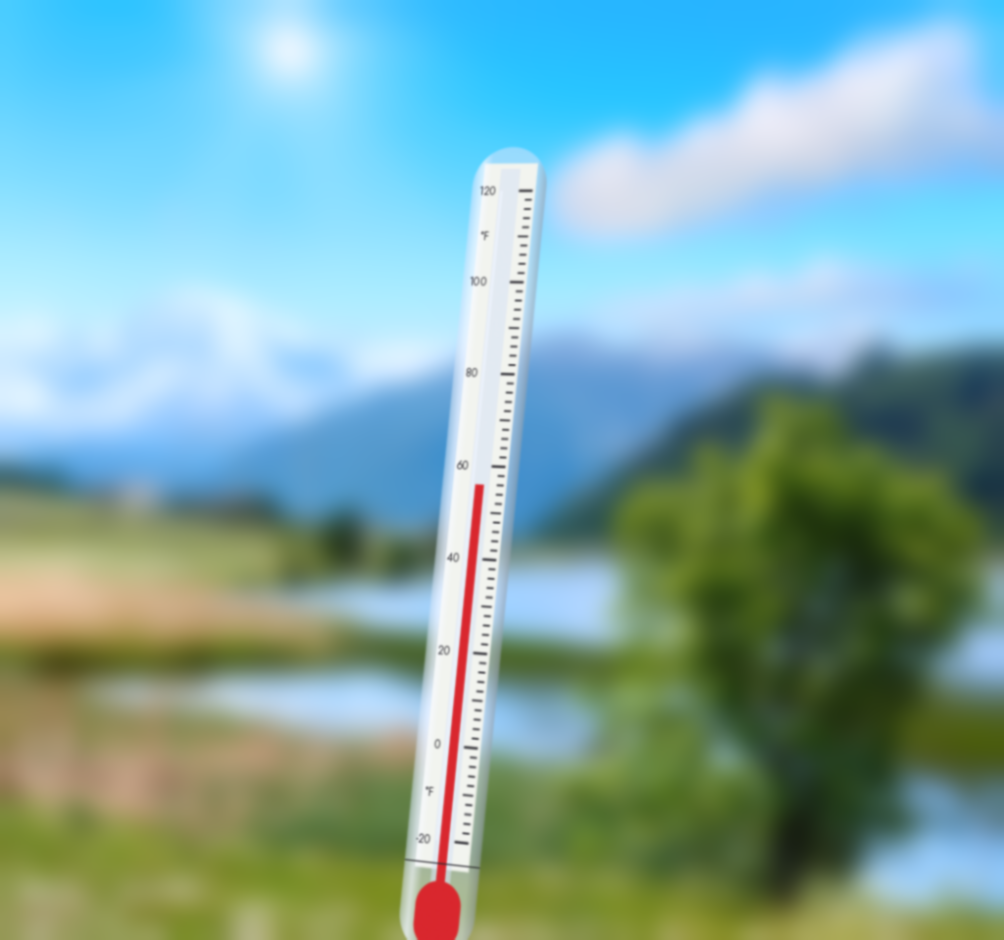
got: 56 °F
